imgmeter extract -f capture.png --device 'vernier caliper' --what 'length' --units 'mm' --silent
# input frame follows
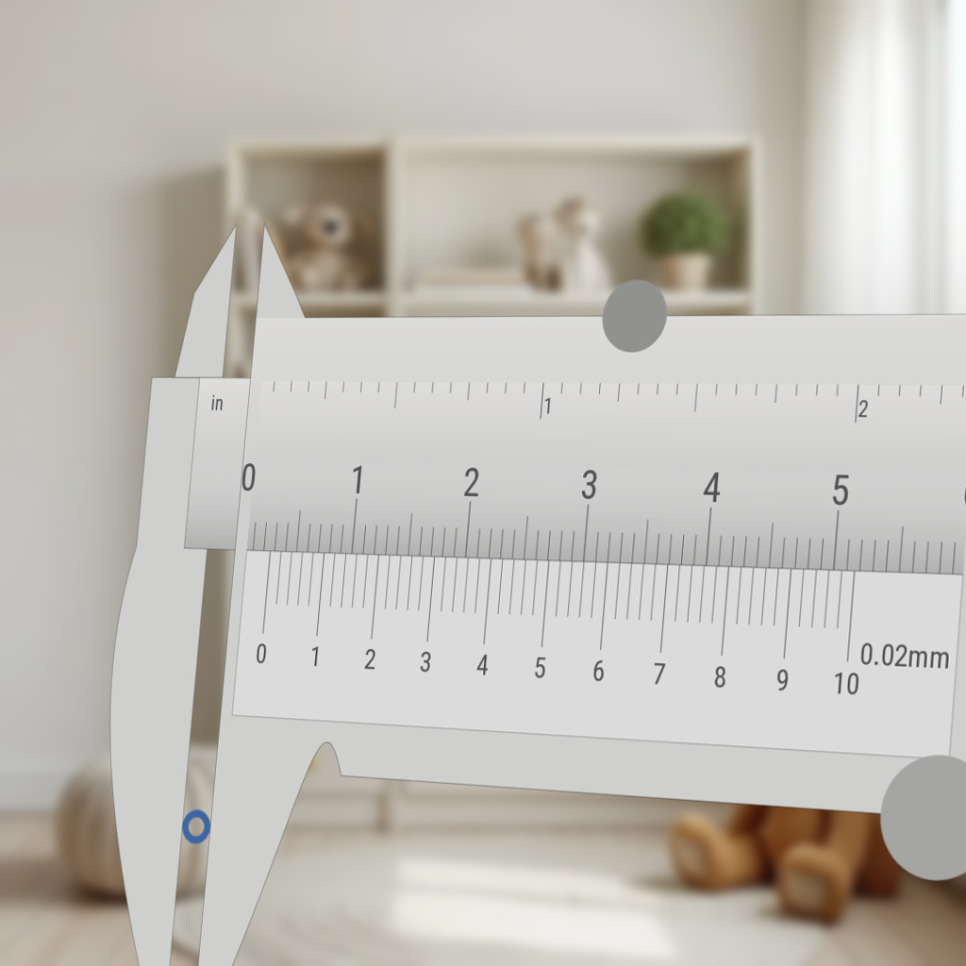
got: 2.6 mm
